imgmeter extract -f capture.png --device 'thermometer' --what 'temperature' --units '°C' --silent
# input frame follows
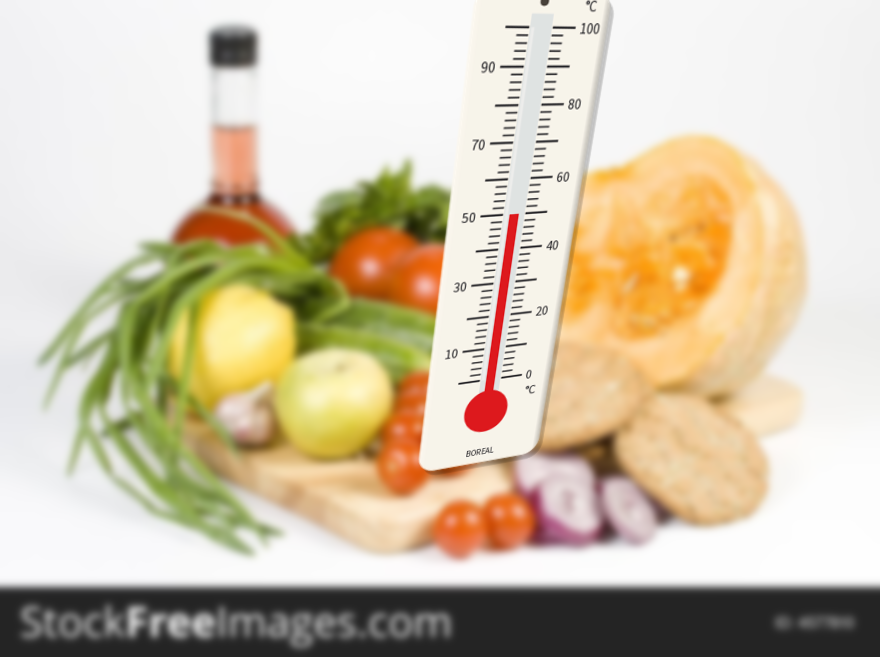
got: 50 °C
